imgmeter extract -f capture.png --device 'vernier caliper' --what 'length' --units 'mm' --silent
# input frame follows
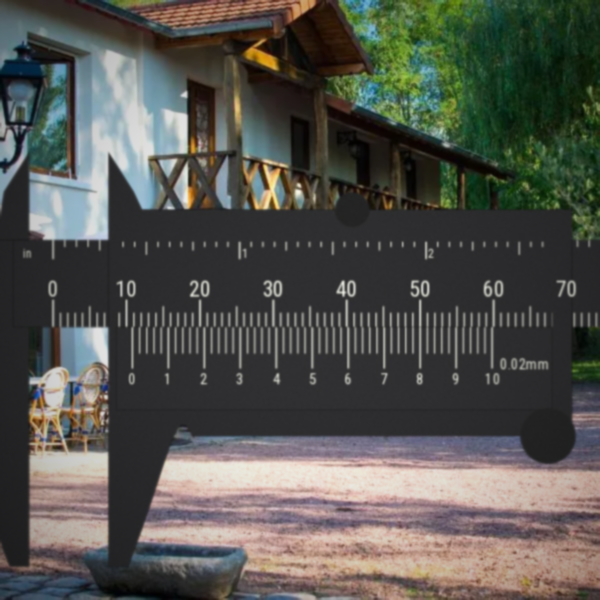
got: 10.8 mm
